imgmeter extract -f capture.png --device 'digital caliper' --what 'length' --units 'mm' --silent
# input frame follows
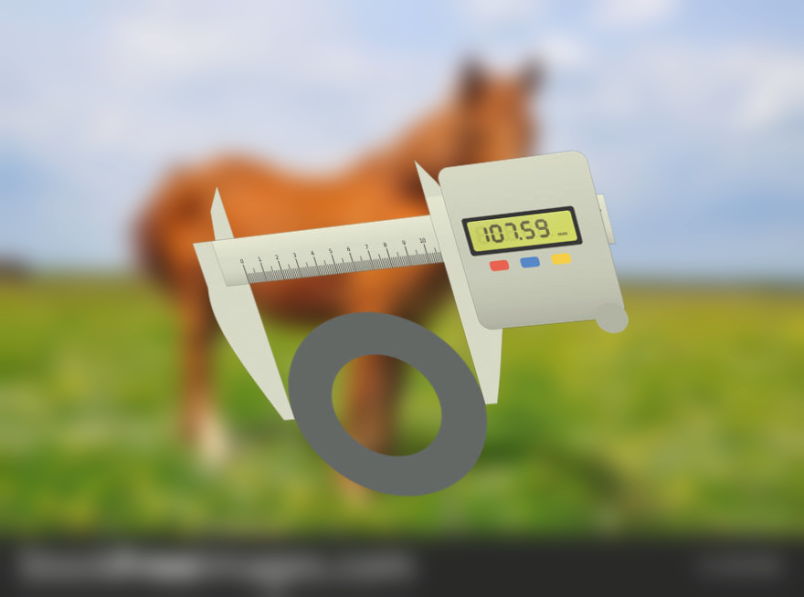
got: 107.59 mm
